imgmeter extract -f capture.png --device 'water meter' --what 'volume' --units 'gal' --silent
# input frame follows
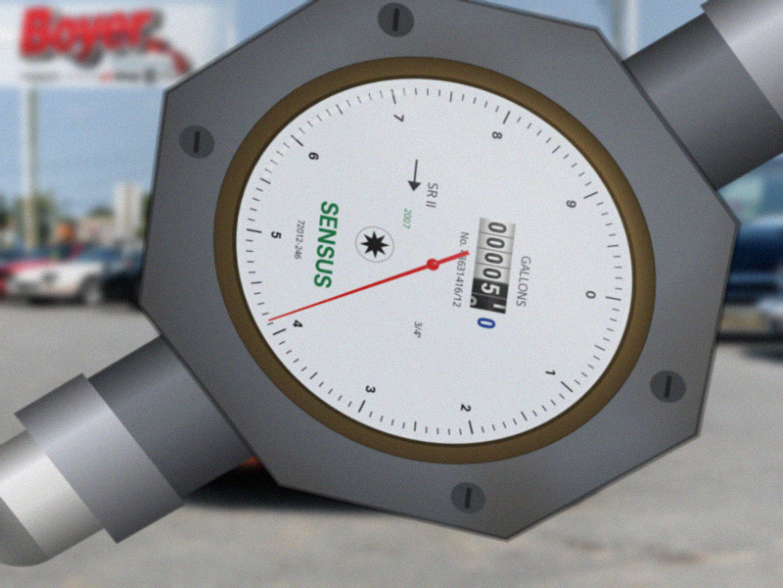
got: 514.1 gal
